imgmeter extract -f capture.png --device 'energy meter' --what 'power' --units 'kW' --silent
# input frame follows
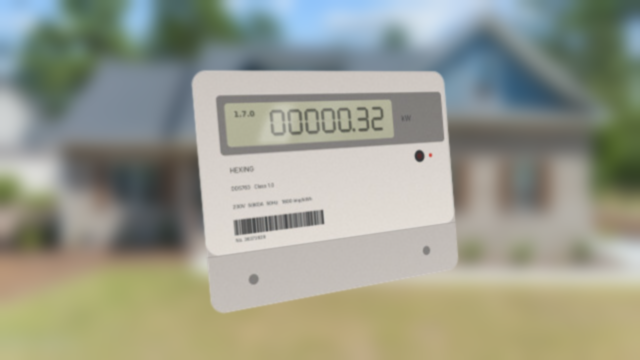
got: 0.32 kW
